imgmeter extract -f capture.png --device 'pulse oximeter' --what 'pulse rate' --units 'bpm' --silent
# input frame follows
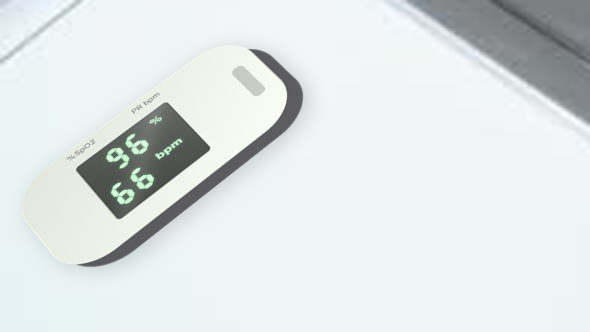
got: 66 bpm
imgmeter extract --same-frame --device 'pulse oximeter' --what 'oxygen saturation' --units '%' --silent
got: 96 %
